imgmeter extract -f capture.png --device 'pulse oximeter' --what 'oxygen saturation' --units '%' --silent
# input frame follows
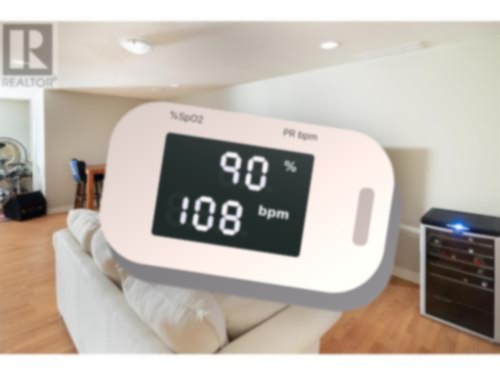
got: 90 %
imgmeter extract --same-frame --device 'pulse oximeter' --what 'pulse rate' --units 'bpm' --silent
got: 108 bpm
